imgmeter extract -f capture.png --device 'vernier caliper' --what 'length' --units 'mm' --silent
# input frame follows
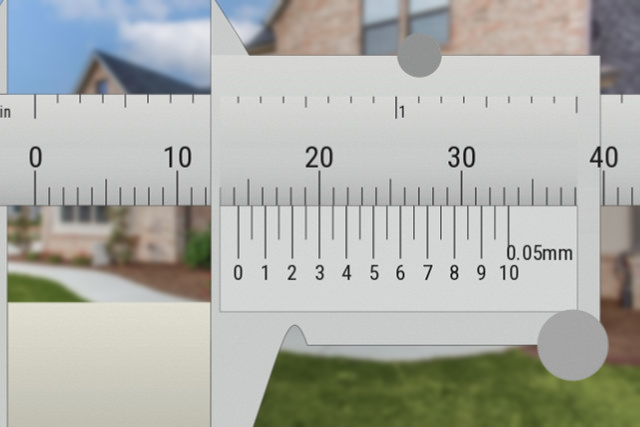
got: 14.3 mm
